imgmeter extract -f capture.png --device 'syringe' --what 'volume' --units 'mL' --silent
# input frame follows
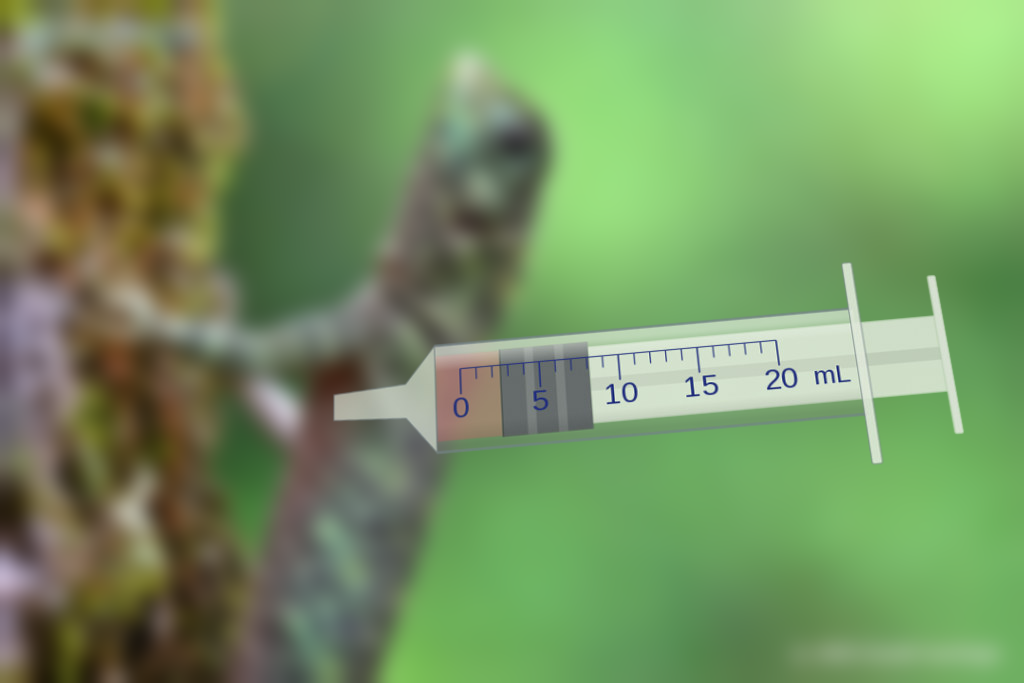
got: 2.5 mL
